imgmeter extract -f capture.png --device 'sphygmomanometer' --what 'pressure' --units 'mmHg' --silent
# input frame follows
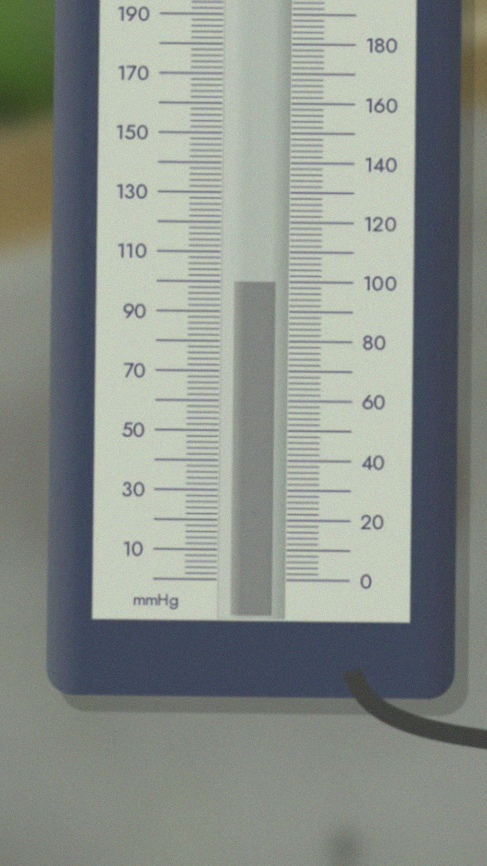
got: 100 mmHg
